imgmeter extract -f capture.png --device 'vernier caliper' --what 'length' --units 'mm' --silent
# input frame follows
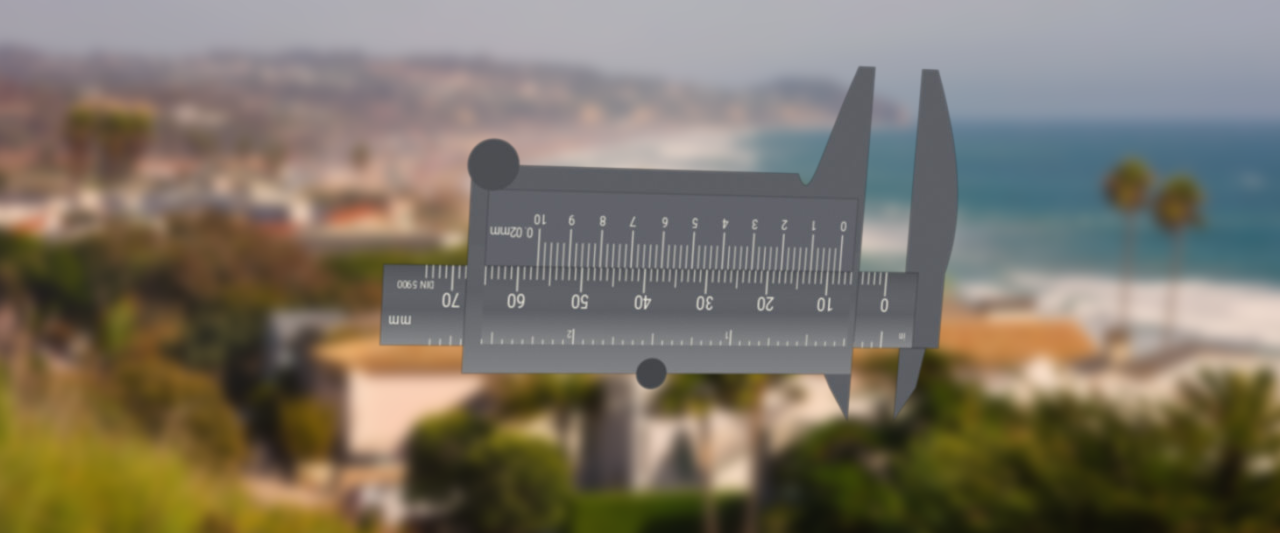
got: 8.0 mm
